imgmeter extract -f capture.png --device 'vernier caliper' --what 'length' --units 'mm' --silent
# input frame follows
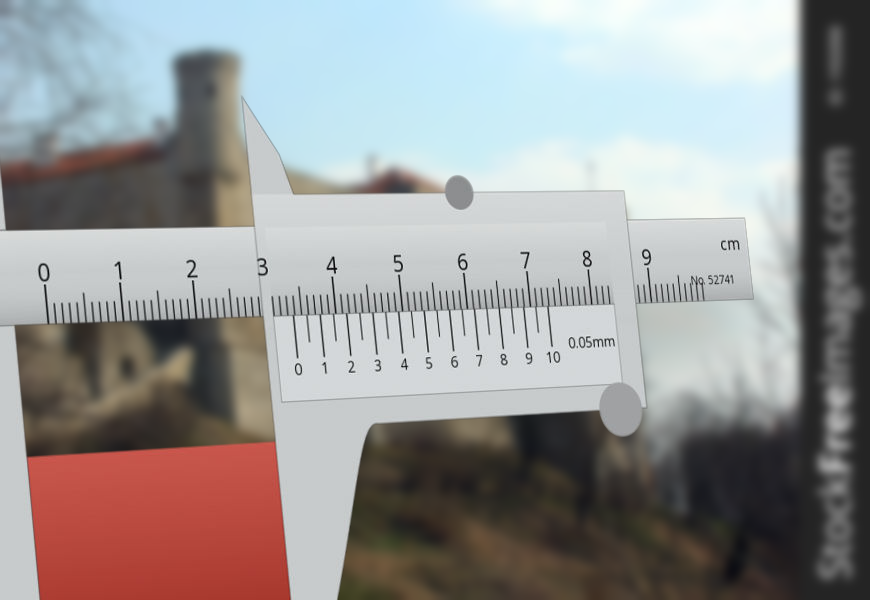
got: 33.8 mm
